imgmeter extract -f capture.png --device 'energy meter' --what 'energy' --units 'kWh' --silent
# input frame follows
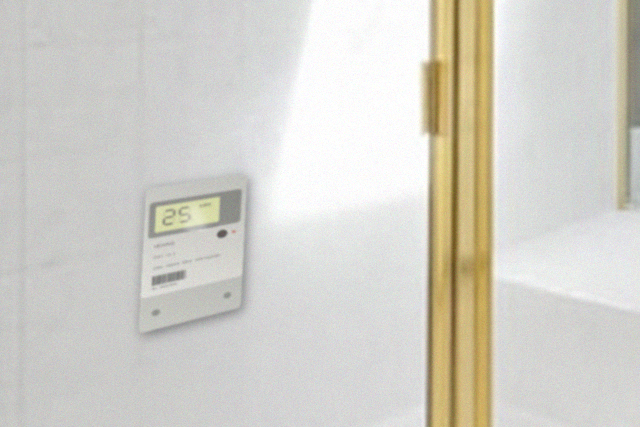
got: 25 kWh
